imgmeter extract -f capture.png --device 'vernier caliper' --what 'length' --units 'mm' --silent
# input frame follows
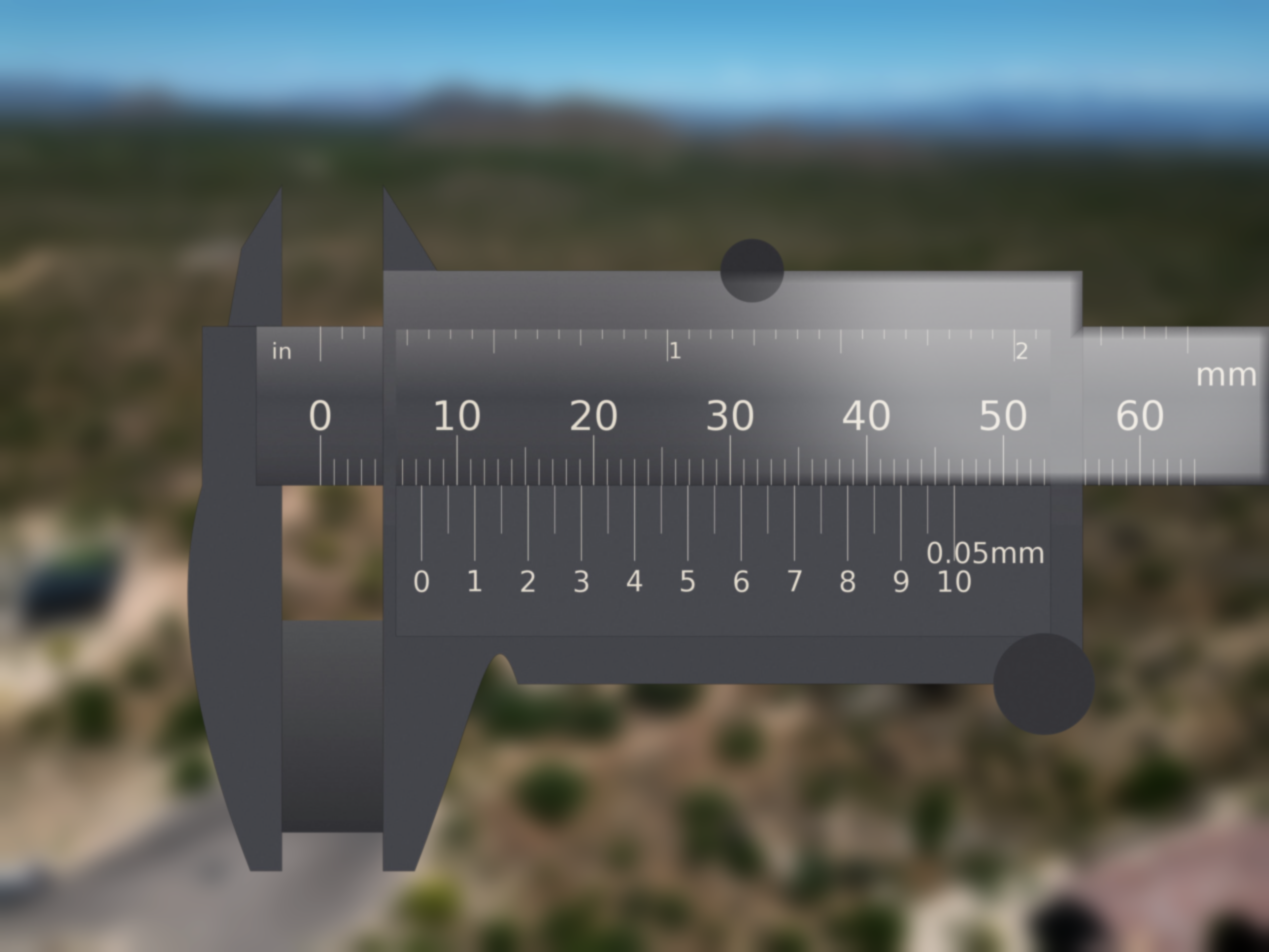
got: 7.4 mm
